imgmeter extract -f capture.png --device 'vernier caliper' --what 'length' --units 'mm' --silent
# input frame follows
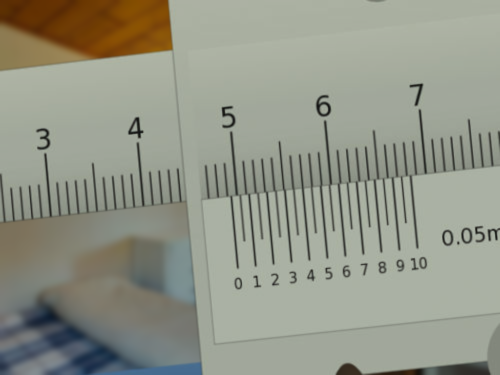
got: 49.4 mm
